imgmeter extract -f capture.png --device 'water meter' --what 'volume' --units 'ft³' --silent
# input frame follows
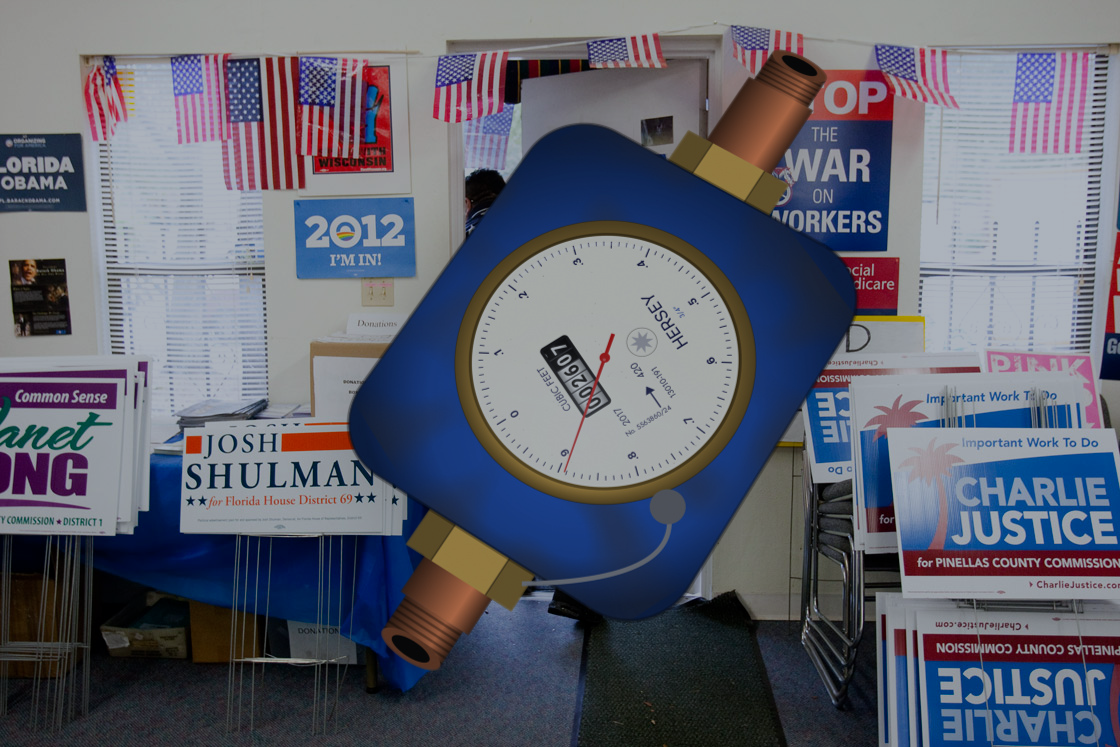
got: 2606.89 ft³
